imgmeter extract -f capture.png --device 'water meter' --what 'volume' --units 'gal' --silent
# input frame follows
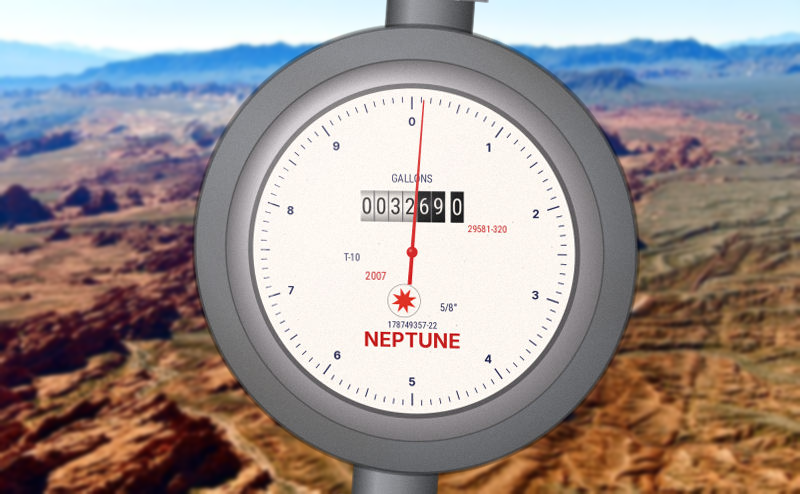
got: 32690.1 gal
